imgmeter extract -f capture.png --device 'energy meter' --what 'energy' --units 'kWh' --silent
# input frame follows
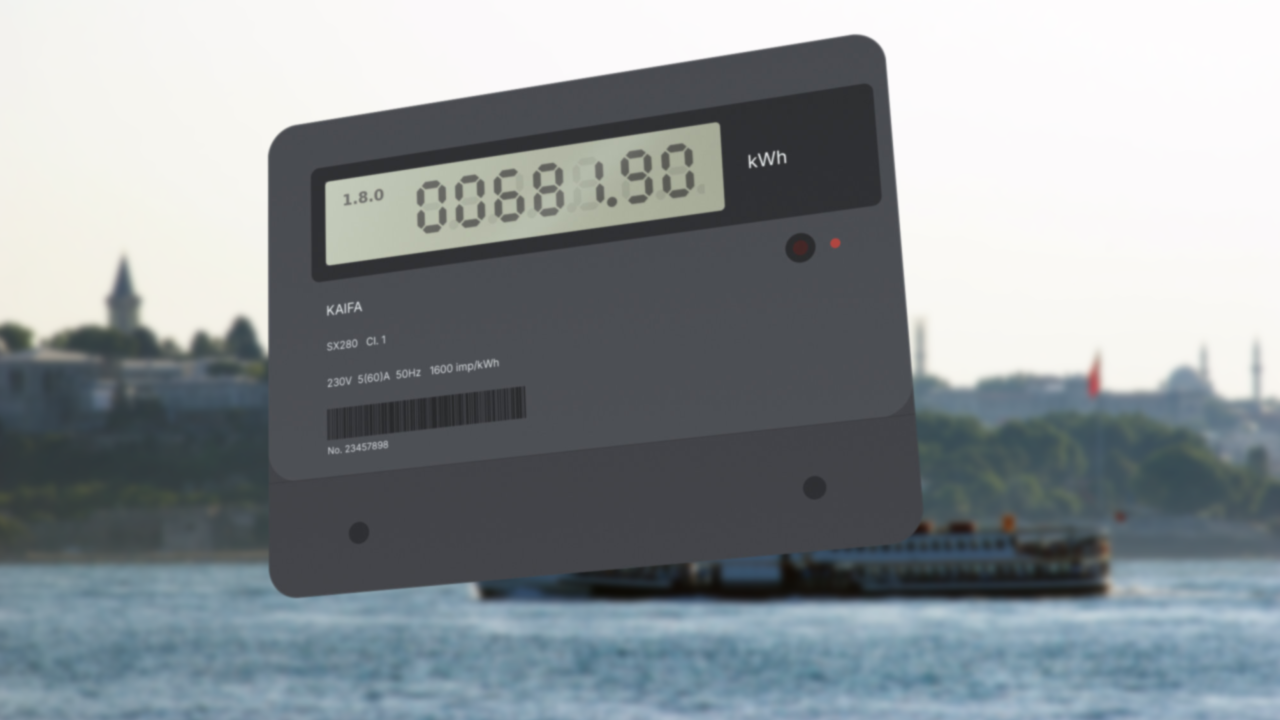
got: 681.90 kWh
